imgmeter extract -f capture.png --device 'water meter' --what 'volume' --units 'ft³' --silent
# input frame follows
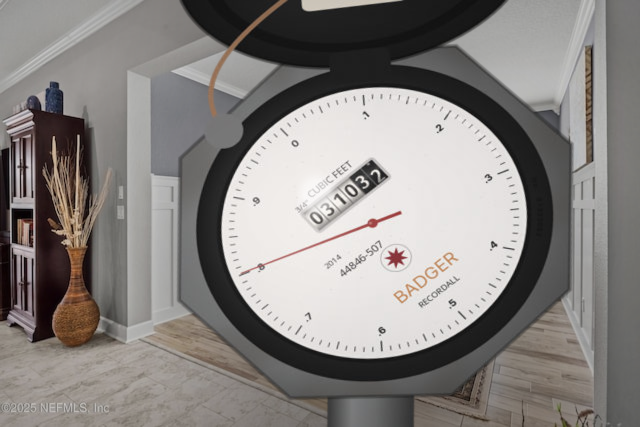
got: 31031.80 ft³
